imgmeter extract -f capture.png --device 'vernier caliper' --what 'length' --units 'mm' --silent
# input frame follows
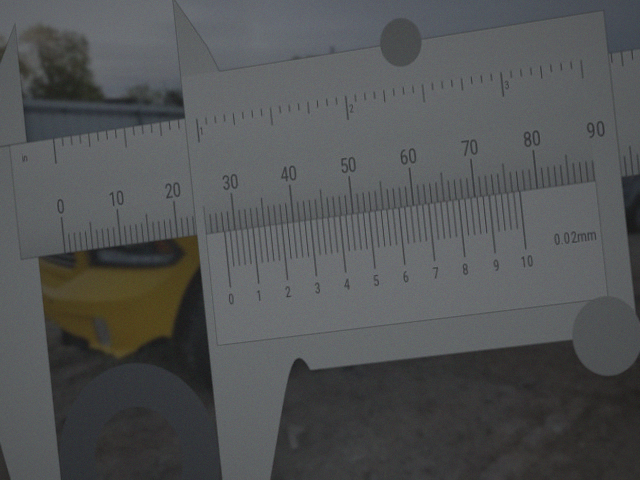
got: 28.2 mm
